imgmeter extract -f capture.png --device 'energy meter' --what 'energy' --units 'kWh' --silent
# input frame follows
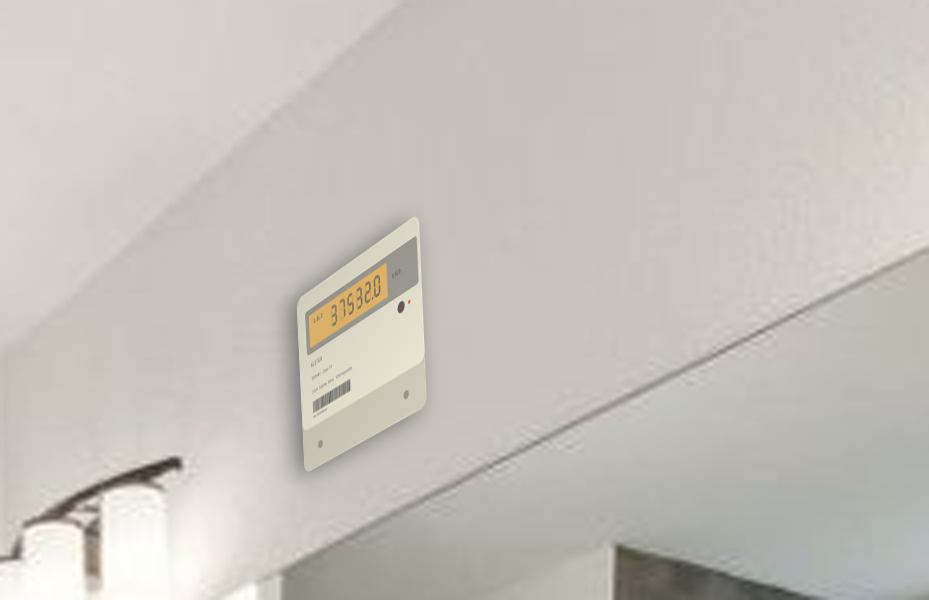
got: 37532.0 kWh
